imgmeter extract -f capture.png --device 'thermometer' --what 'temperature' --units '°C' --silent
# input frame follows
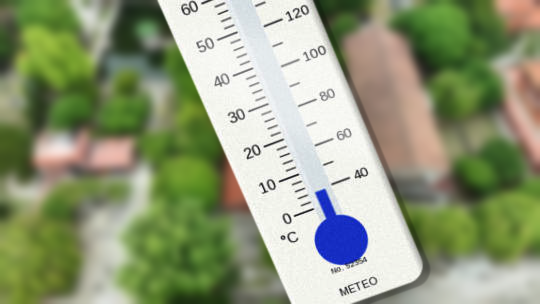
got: 4 °C
